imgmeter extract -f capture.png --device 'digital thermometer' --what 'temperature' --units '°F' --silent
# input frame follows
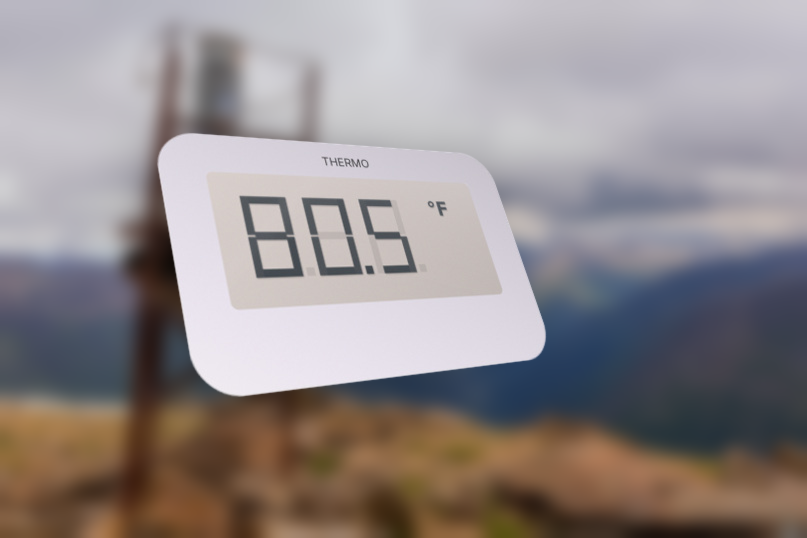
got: 80.5 °F
